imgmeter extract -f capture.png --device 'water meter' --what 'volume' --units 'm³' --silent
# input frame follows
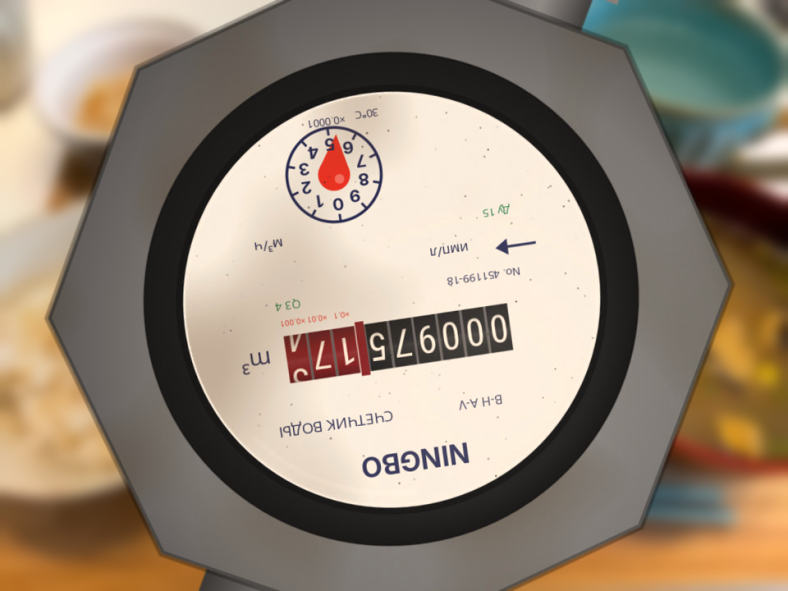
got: 975.1735 m³
